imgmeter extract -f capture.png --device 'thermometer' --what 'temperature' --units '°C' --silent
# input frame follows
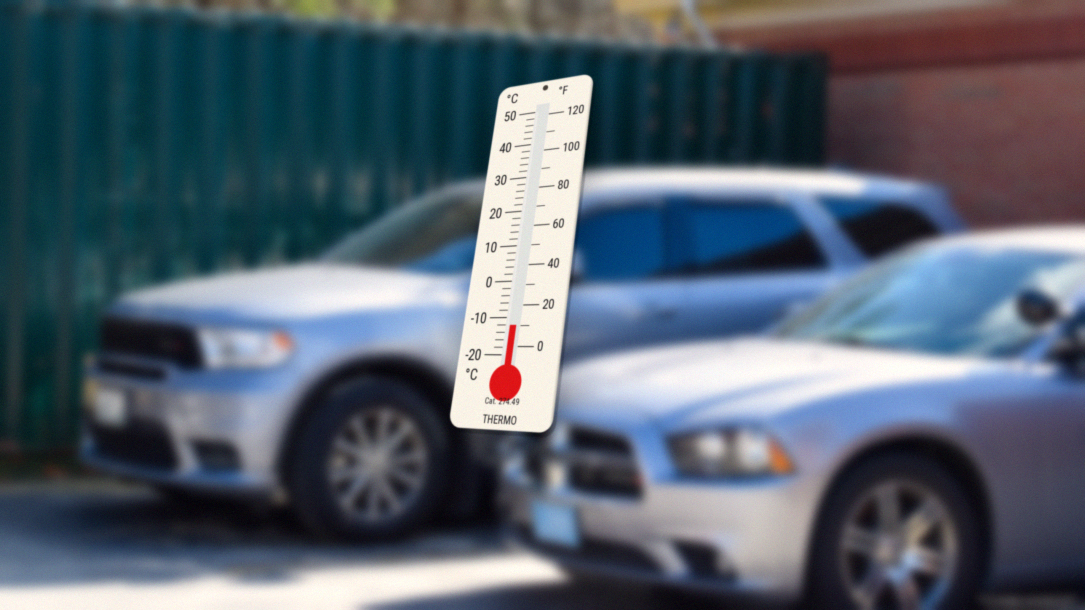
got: -12 °C
